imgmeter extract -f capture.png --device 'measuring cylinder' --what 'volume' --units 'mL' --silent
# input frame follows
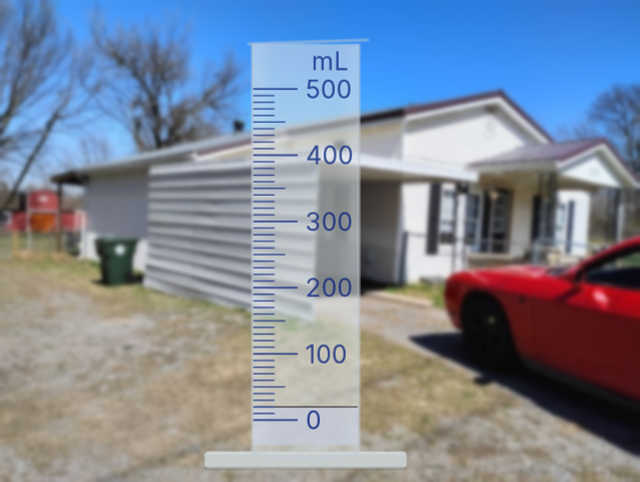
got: 20 mL
